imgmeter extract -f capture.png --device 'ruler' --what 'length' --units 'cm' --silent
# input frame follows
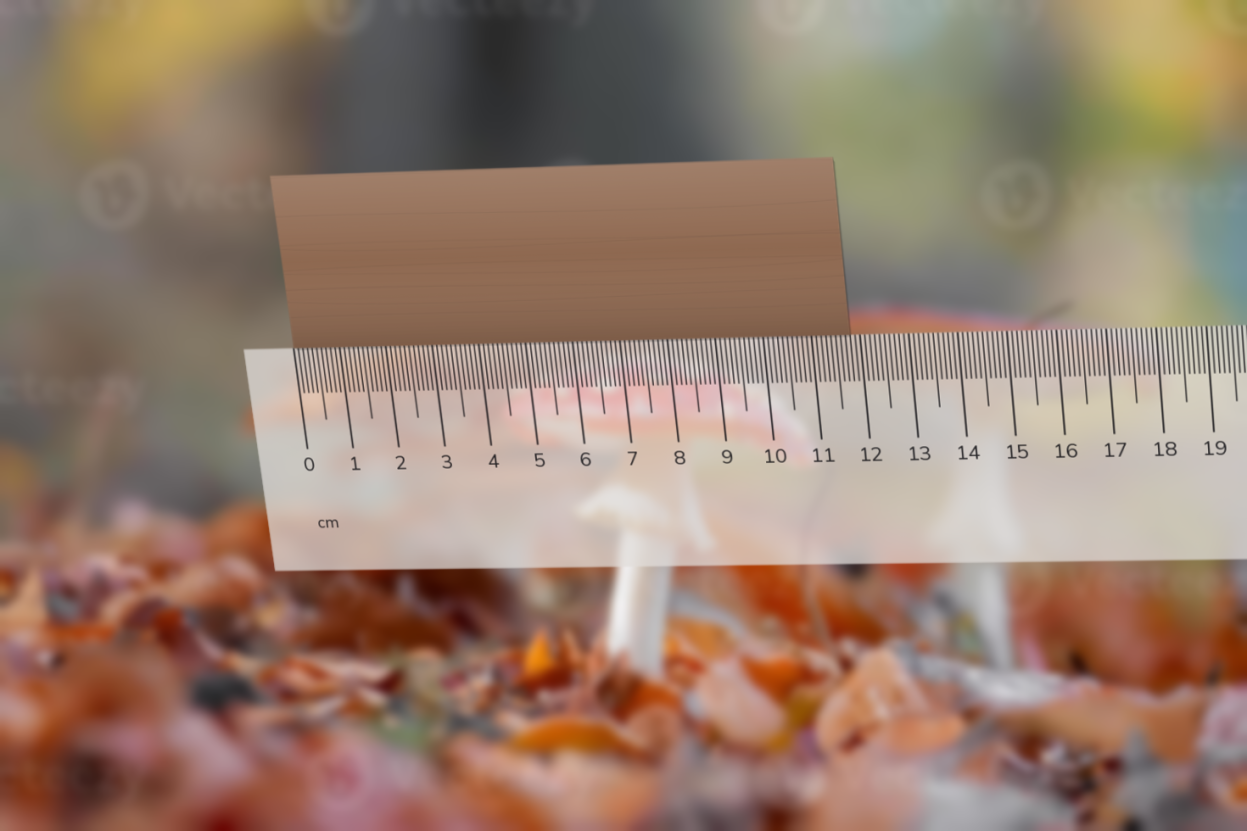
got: 11.8 cm
